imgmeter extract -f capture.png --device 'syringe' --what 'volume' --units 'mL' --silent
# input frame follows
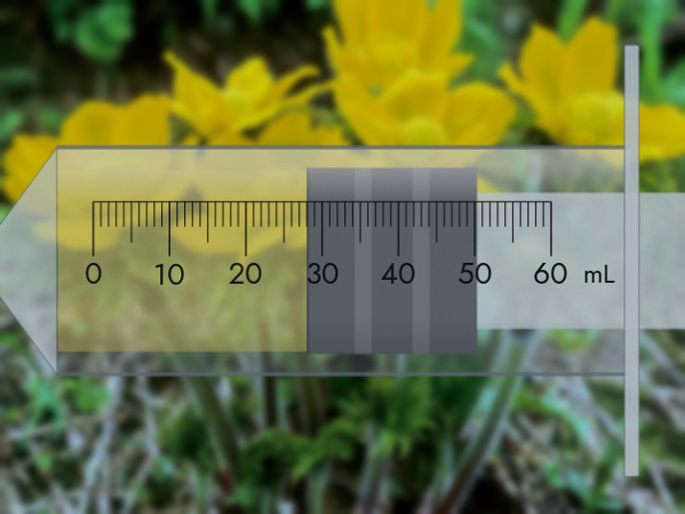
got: 28 mL
